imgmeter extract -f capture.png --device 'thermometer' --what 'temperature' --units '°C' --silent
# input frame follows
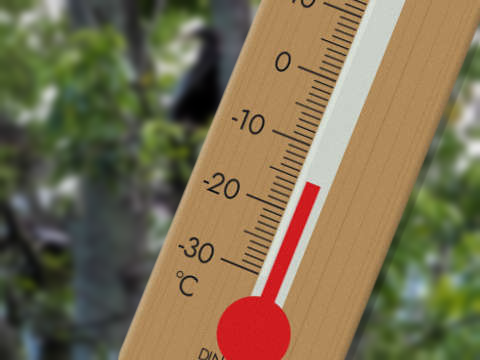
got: -15 °C
